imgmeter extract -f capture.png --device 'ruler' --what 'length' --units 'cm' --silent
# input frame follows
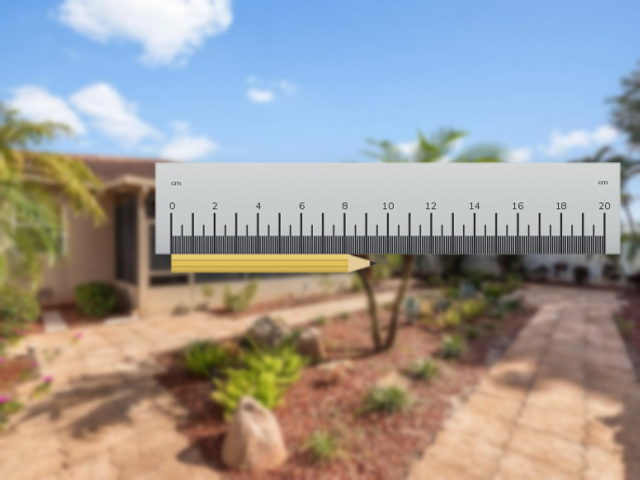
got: 9.5 cm
